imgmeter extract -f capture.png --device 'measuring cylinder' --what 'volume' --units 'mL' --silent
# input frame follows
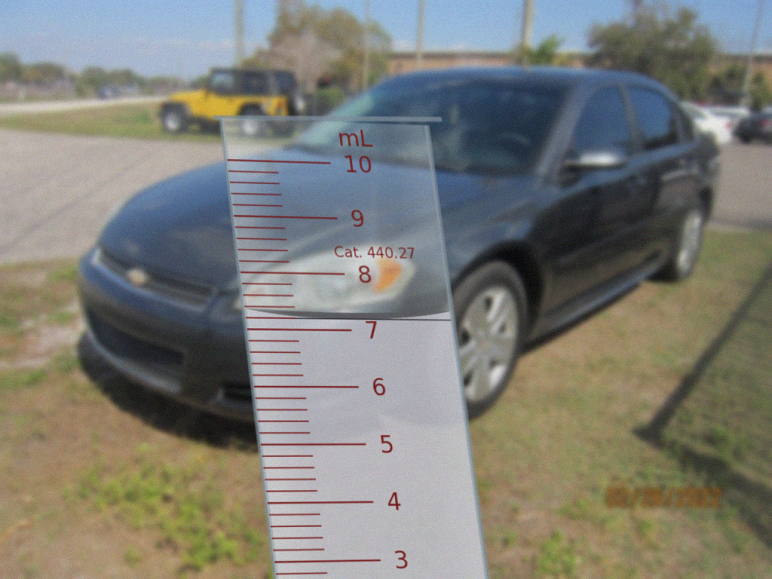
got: 7.2 mL
